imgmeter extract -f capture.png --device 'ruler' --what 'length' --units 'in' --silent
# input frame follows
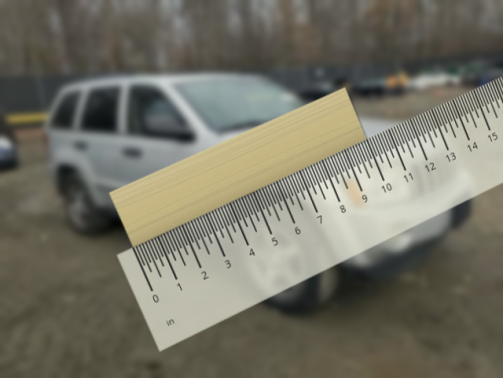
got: 10 in
